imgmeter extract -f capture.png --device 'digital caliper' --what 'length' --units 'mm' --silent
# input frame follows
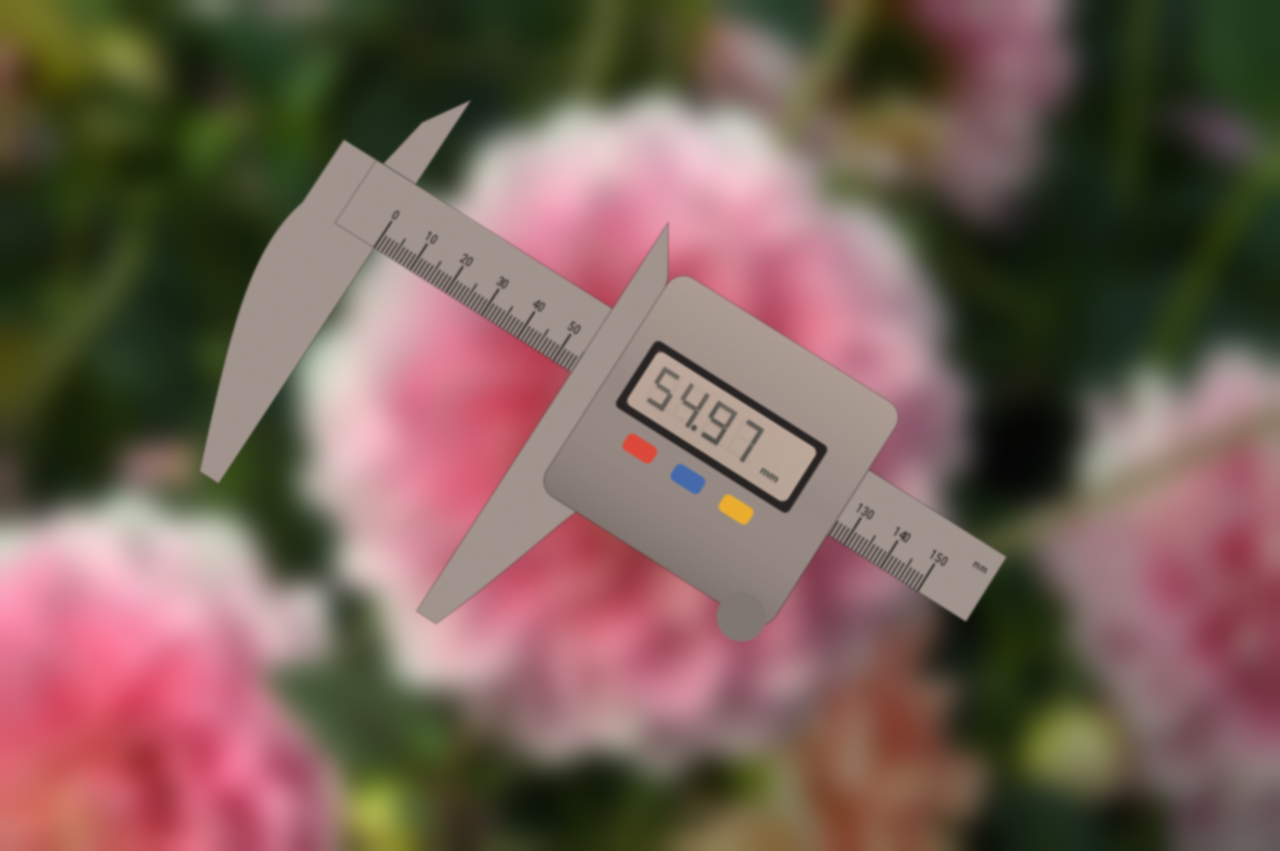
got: 54.97 mm
